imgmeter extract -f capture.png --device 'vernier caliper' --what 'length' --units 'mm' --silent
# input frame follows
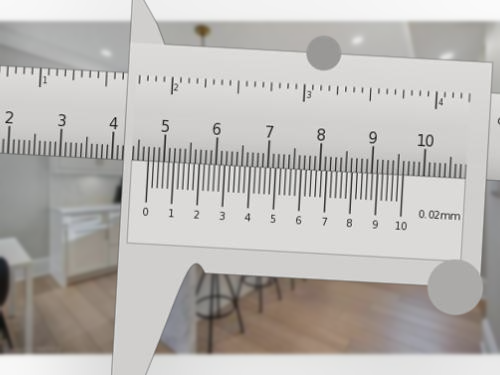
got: 47.0 mm
